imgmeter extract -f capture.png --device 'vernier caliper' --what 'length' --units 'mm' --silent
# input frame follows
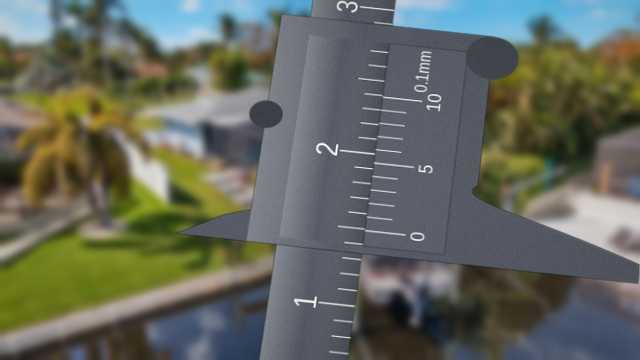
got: 14.9 mm
